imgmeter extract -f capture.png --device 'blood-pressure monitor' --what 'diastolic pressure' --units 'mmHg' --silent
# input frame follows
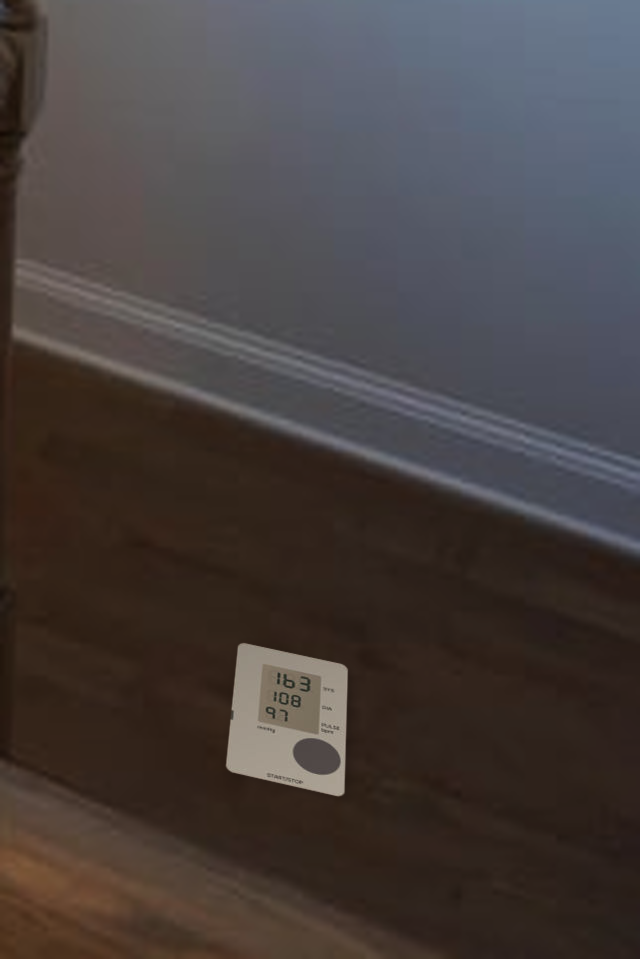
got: 108 mmHg
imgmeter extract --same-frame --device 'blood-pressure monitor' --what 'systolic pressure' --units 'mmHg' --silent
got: 163 mmHg
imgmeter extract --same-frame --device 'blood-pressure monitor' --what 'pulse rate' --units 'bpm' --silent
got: 97 bpm
